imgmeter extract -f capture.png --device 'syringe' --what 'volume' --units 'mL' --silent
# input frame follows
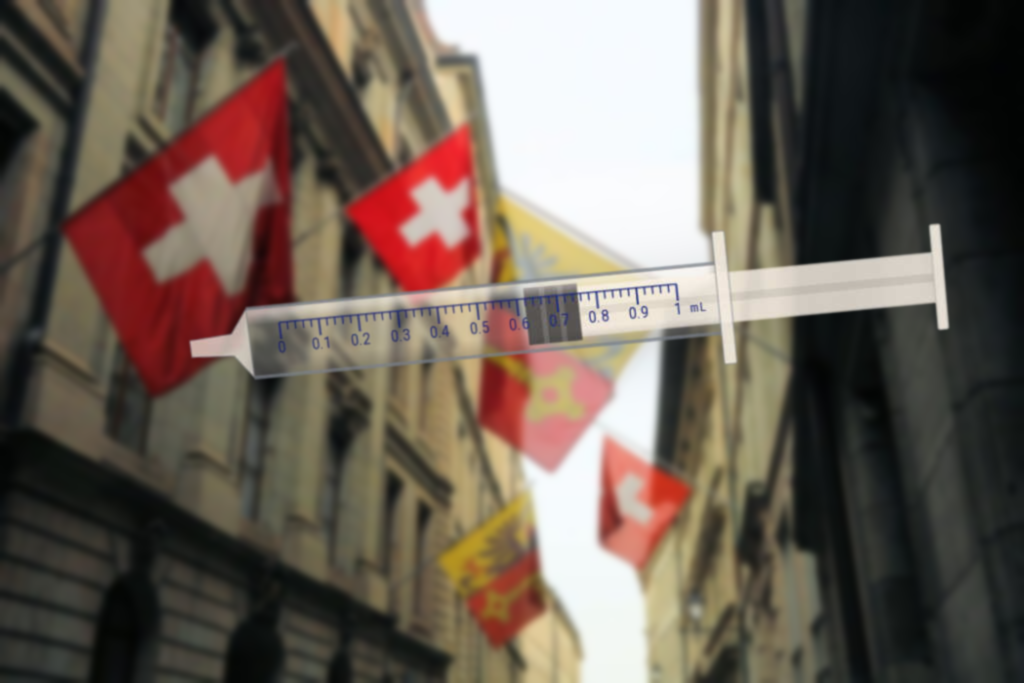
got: 0.62 mL
